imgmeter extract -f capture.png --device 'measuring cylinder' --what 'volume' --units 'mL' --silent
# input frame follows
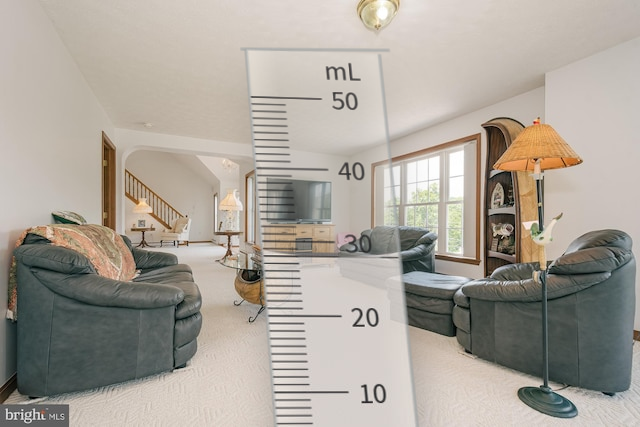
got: 28 mL
